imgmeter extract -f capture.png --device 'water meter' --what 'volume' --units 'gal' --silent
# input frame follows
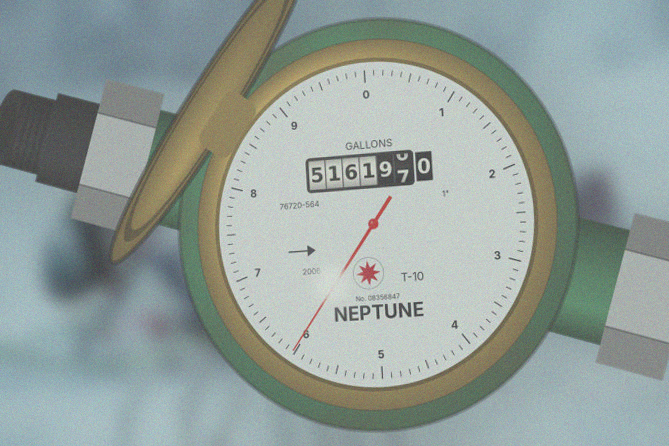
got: 5161966.0 gal
